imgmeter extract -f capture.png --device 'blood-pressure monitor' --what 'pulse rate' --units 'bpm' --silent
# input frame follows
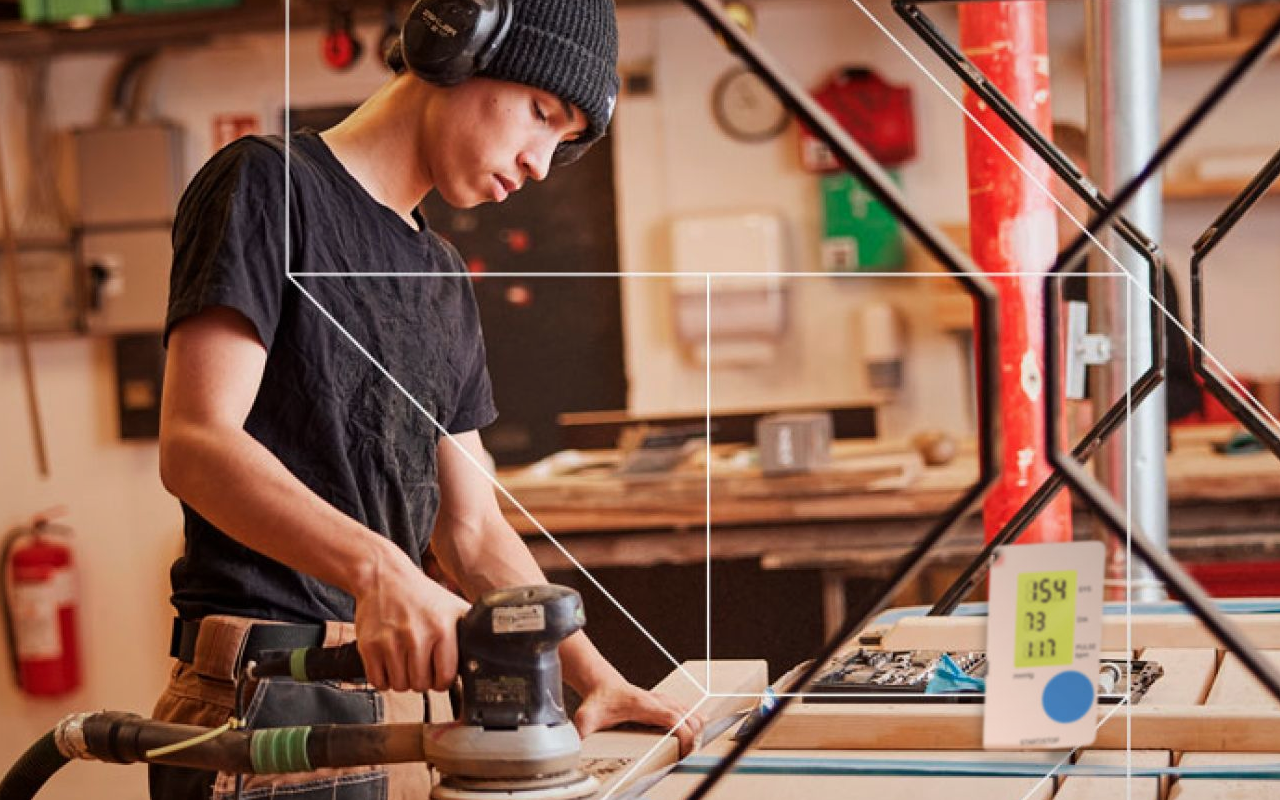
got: 117 bpm
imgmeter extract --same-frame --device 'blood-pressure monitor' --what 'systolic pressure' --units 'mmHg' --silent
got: 154 mmHg
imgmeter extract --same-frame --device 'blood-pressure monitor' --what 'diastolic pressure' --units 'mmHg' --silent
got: 73 mmHg
